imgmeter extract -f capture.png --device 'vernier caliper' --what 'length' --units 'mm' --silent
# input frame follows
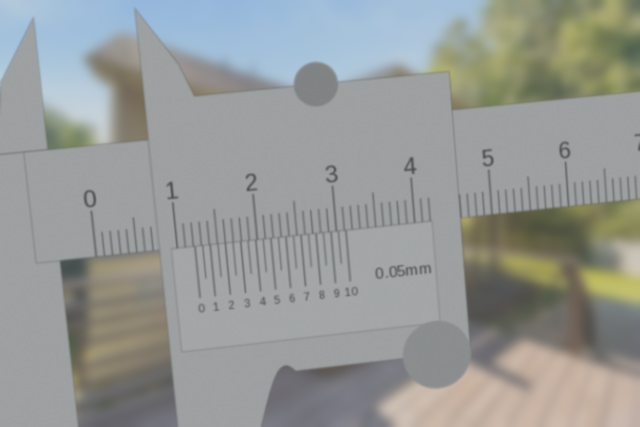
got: 12.2 mm
